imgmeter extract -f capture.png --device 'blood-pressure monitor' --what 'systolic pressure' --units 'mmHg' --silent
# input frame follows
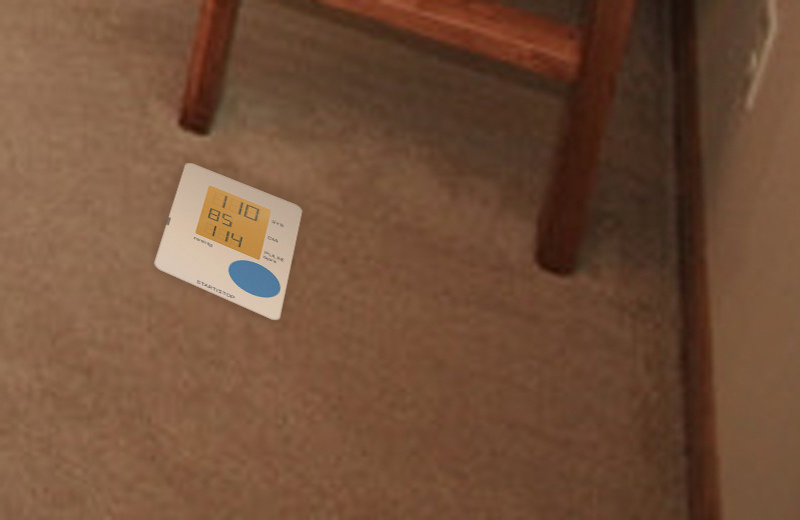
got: 110 mmHg
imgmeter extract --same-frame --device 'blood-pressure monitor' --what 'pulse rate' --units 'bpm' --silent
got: 114 bpm
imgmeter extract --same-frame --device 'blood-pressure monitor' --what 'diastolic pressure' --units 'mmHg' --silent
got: 85 mmHg
